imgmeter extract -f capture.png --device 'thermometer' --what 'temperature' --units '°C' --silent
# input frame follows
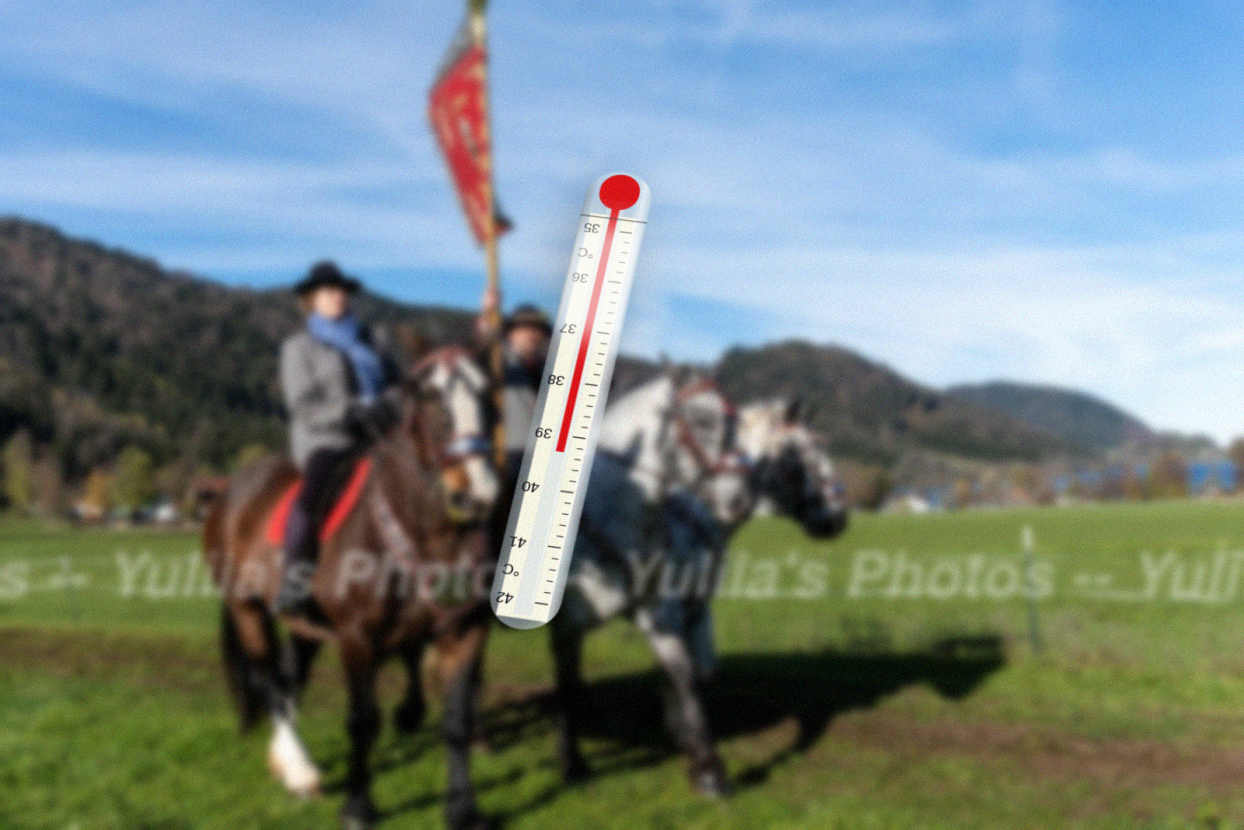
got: 39.3 °C
